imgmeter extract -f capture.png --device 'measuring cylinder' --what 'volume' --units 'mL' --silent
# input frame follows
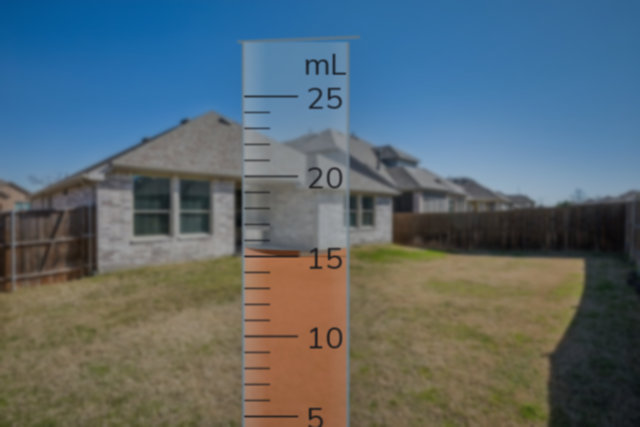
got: 15 mL
